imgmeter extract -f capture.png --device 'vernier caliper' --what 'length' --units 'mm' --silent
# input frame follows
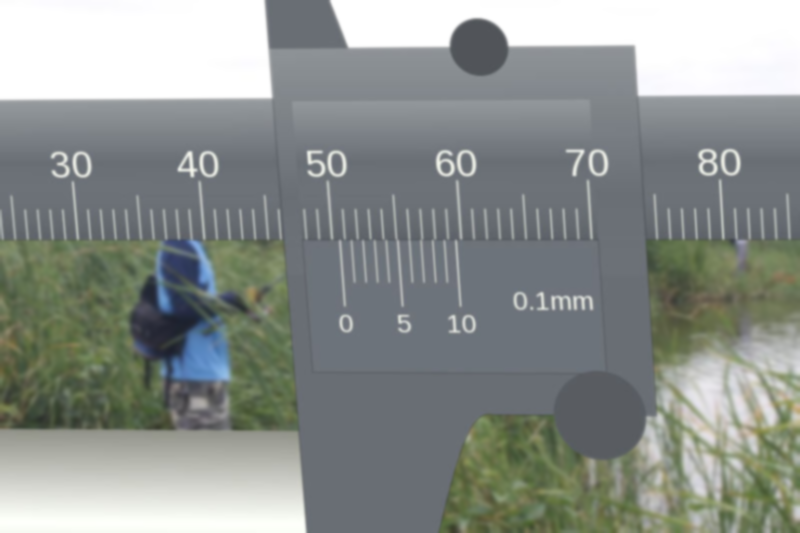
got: 50.6 mm
